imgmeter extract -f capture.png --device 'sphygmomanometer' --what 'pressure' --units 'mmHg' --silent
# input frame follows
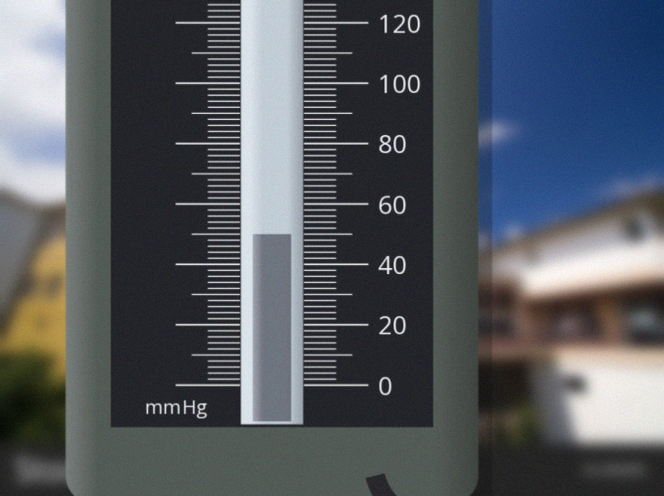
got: 50 mmHg
